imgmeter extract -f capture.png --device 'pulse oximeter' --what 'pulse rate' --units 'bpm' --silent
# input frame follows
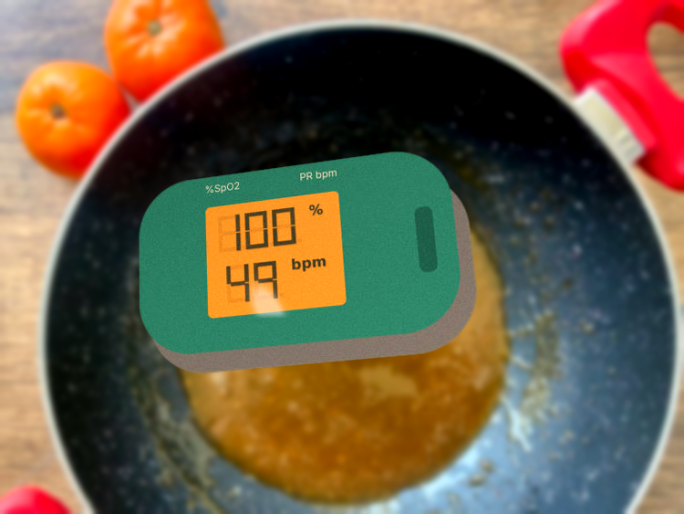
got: 49 bpm
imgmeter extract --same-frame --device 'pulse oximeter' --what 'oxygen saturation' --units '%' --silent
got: 100 %
